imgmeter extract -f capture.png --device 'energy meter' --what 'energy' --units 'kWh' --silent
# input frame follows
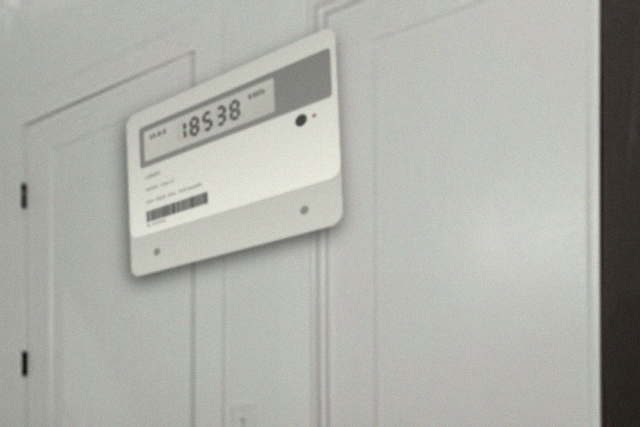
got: 18538 kWh
